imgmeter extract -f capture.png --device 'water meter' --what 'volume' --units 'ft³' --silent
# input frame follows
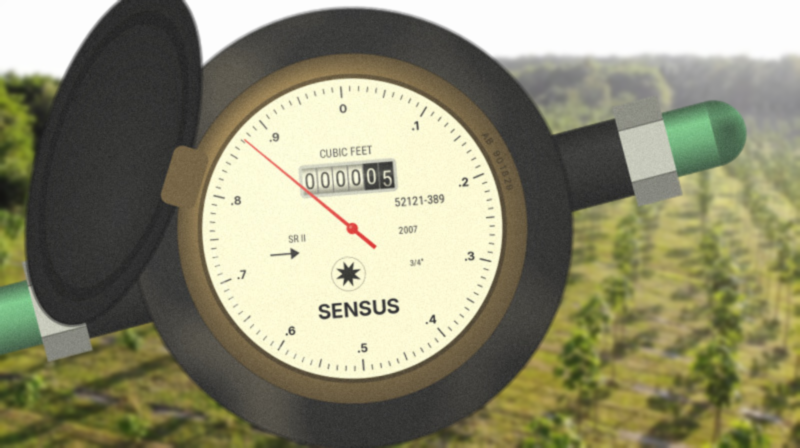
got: 4.87 ft³
